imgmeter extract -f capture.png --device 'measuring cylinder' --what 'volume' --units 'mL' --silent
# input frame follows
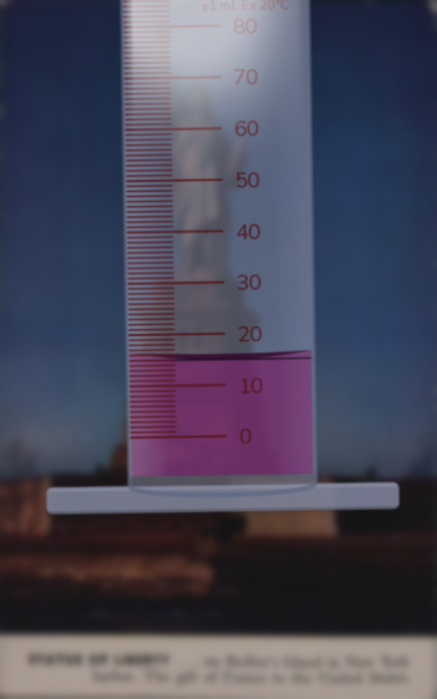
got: 15 mL
